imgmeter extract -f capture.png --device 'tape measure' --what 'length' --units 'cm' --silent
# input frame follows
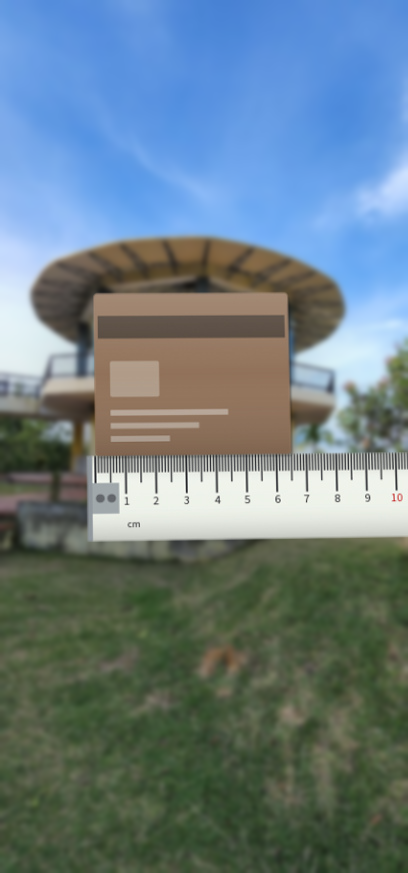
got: 6.5 cm
